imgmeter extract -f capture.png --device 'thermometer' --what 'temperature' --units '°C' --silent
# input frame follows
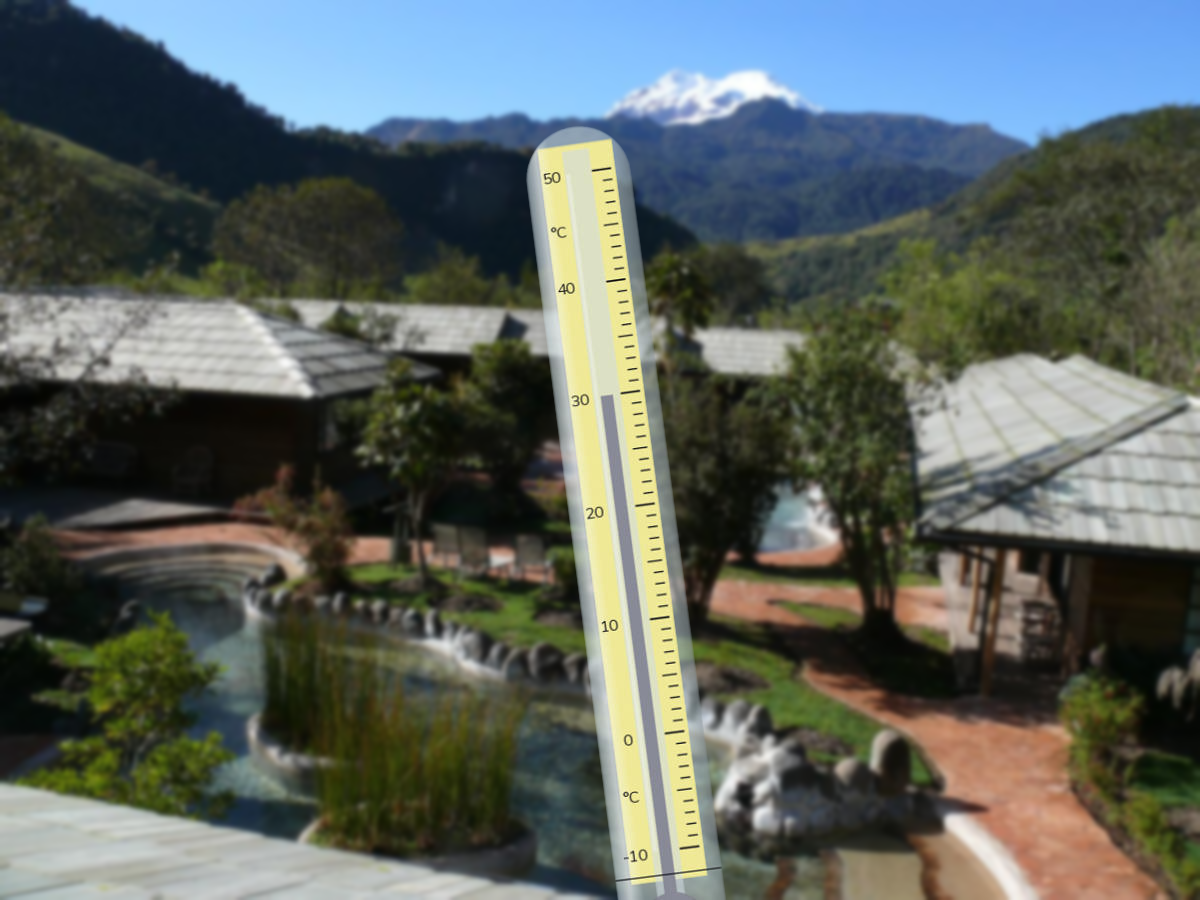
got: 30 °C
